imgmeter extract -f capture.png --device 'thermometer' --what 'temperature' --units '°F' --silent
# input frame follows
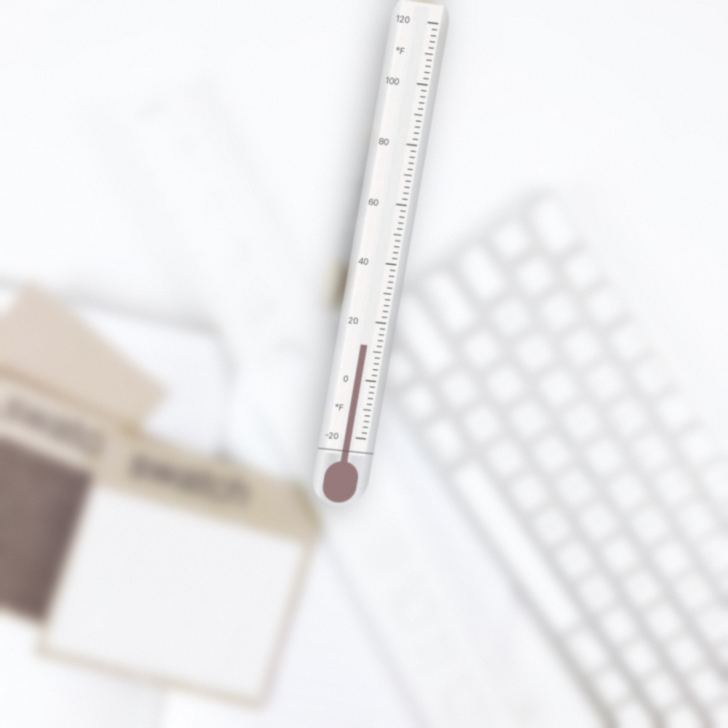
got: 12 °F
